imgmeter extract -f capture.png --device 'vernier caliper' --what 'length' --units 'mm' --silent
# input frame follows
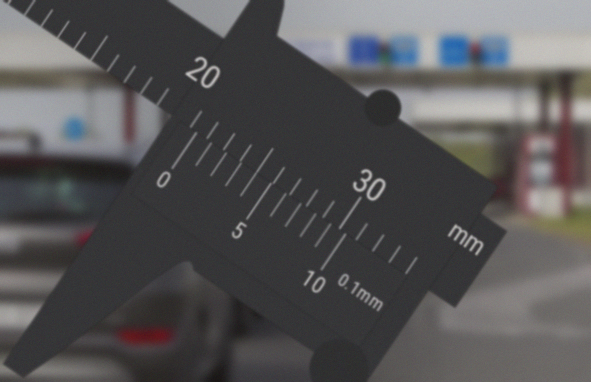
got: 21.4 mm
